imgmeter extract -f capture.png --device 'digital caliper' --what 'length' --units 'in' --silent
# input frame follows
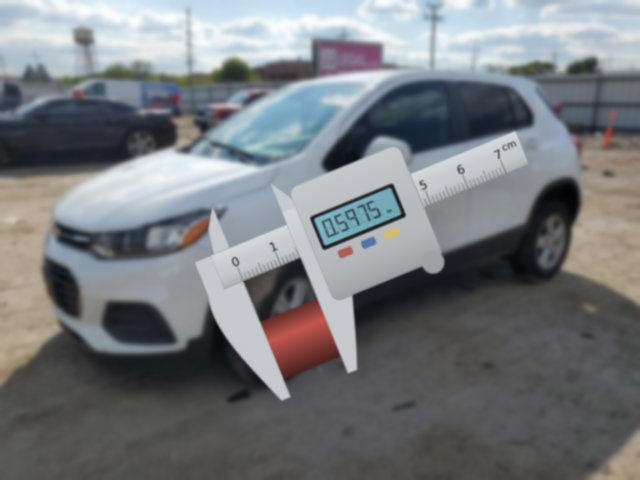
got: 0.5975 in
